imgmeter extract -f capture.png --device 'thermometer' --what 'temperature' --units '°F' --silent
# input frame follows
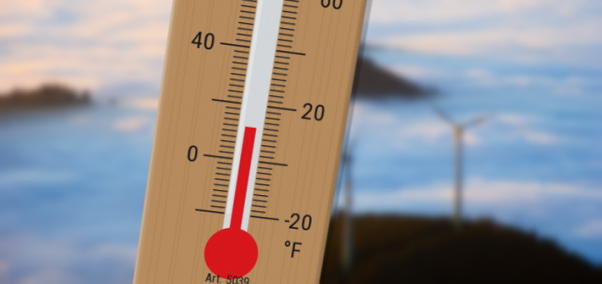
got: 12 °F
